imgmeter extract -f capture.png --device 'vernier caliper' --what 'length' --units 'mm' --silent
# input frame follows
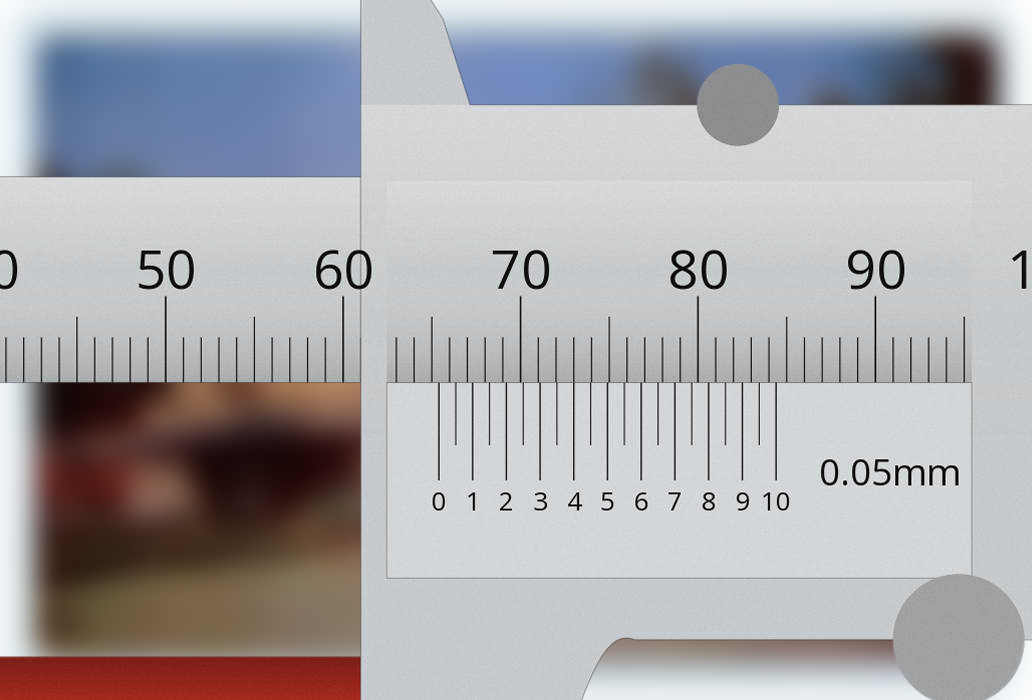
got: 65.4 mm
